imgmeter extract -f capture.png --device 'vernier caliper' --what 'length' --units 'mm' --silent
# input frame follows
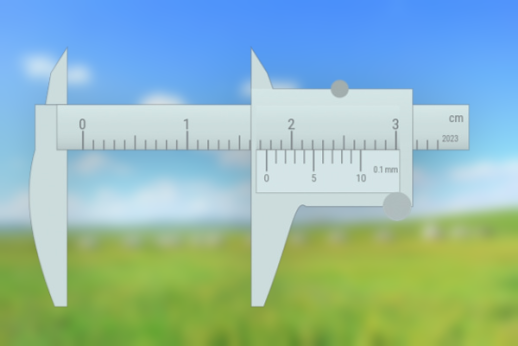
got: 17.6 mm
